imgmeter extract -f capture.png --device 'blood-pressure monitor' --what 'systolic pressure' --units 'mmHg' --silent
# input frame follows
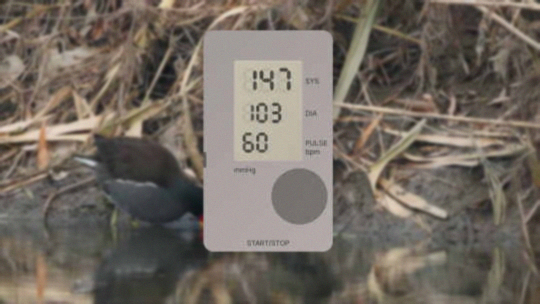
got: 147 mmHg
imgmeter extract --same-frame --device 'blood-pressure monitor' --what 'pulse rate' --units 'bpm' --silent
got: 60 bpm
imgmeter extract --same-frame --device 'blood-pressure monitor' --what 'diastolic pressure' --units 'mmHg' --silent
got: 103 mmHg
